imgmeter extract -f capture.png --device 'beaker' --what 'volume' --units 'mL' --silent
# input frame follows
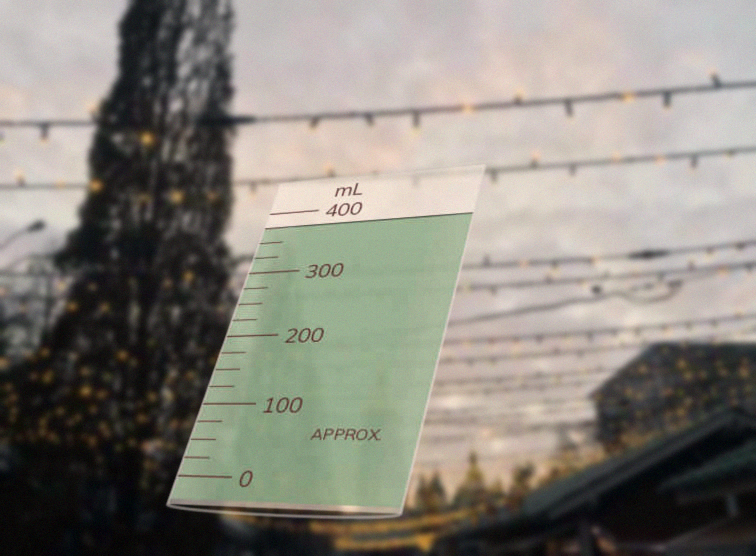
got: 375 mL
